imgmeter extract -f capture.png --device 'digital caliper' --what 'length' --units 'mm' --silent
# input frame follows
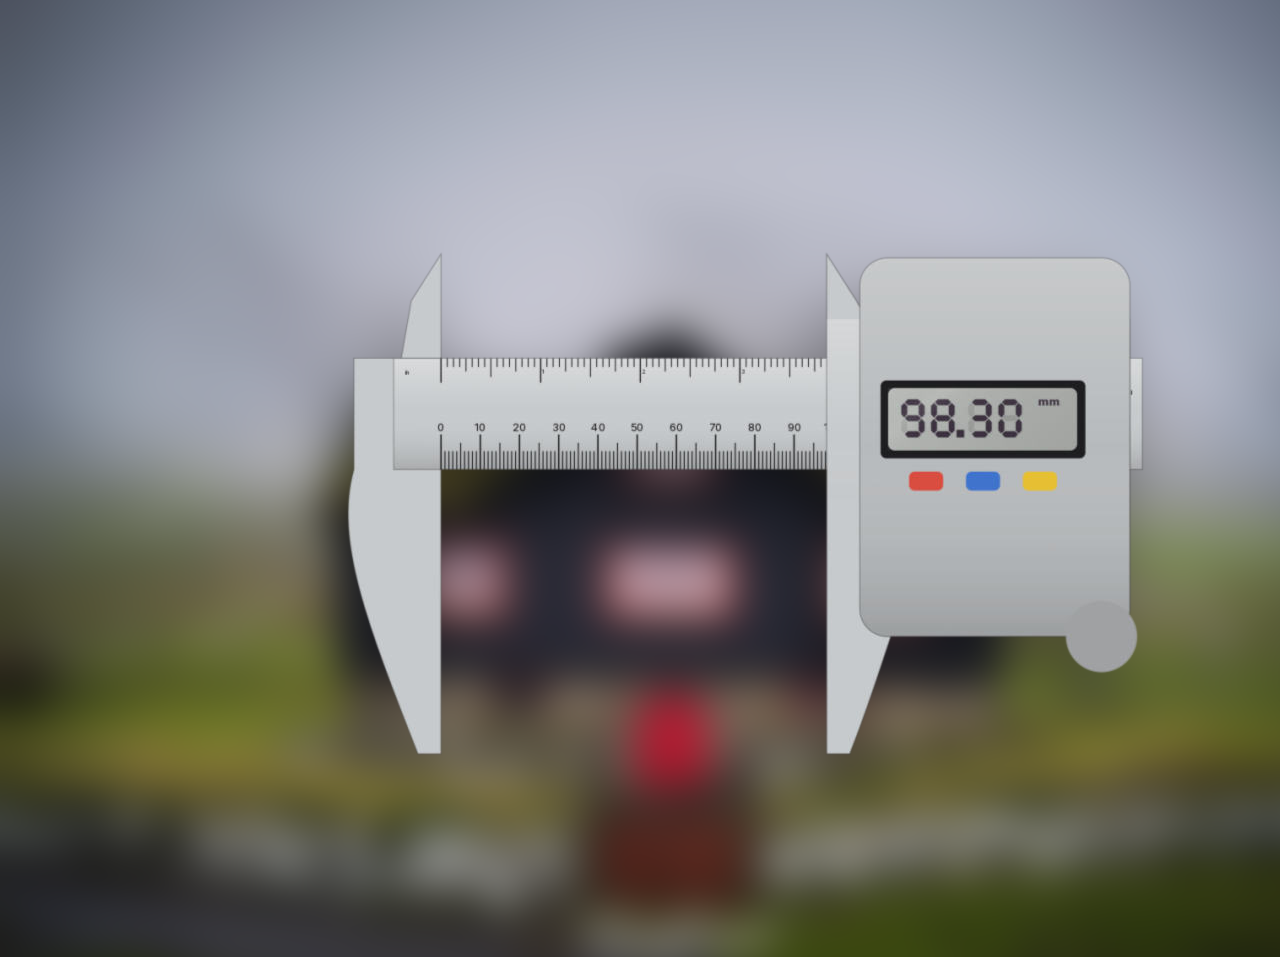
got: 98.30 mm
